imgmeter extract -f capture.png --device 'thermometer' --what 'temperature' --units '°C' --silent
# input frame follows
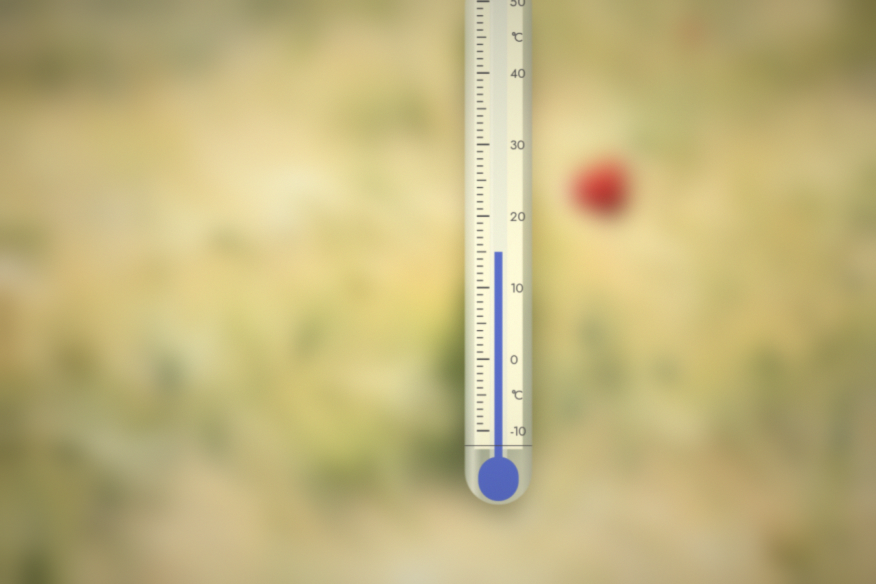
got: 15 °C
